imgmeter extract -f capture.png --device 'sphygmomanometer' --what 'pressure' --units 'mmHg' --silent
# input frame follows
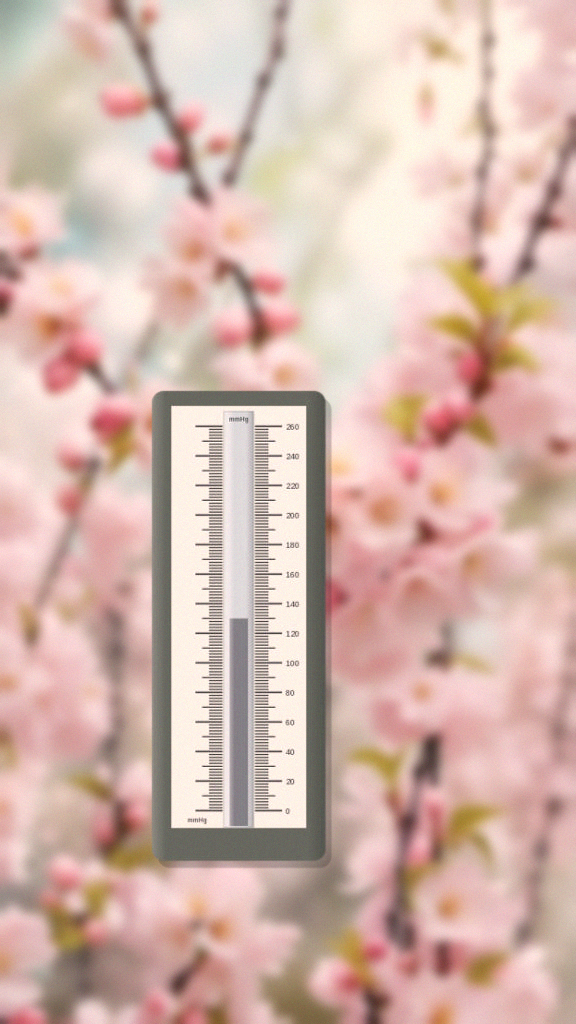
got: 130 mmHg
